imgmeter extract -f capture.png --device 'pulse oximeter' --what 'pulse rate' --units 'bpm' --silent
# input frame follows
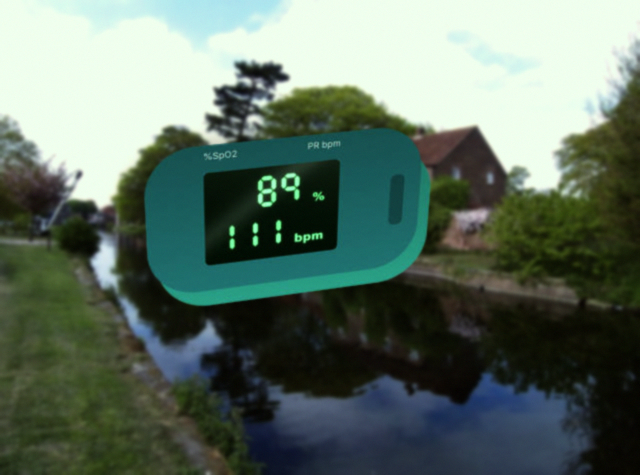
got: 111 bpm
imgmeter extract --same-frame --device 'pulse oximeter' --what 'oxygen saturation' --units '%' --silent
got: 89 %
